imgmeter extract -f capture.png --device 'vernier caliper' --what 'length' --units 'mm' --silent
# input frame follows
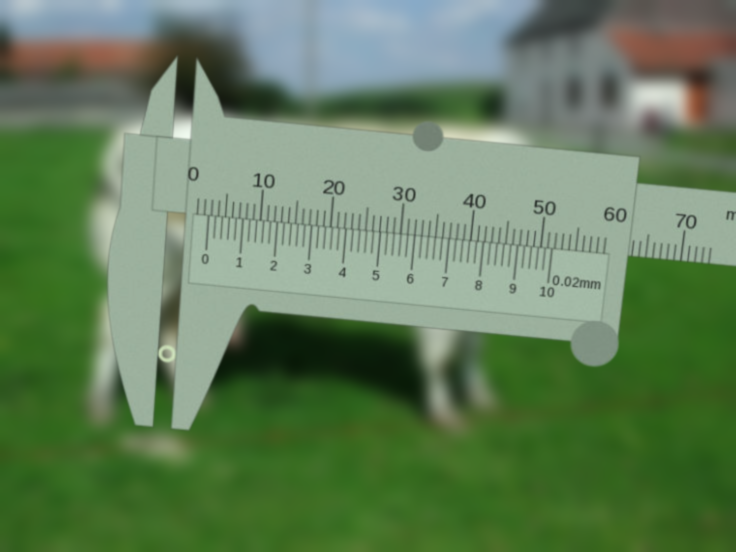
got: 2.6 mm
